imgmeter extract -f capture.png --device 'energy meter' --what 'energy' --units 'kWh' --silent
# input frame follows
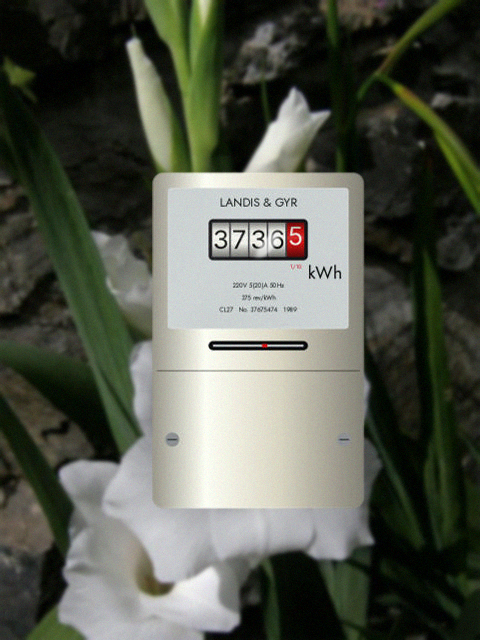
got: 3736.5 kWh
